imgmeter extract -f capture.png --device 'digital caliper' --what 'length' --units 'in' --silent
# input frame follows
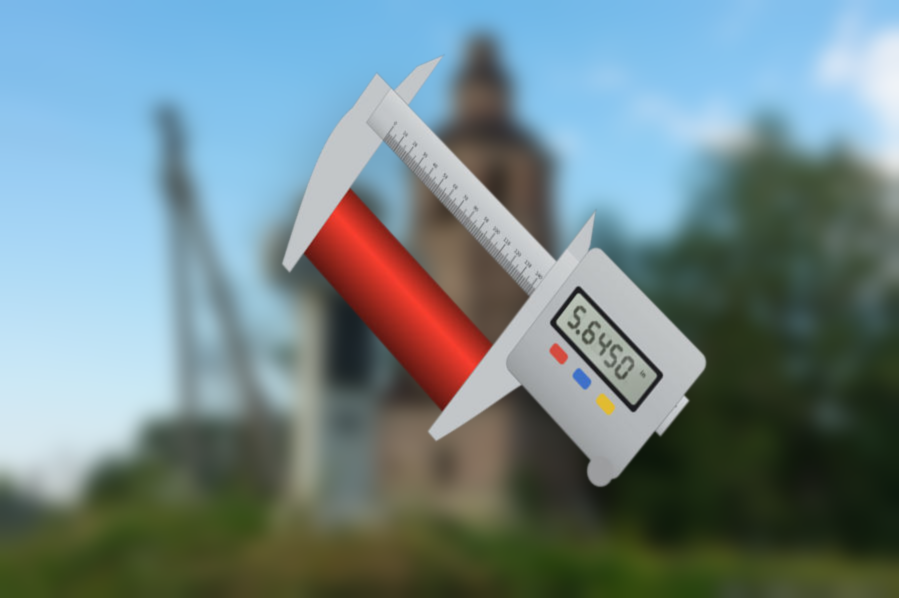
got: 5.6450 in
